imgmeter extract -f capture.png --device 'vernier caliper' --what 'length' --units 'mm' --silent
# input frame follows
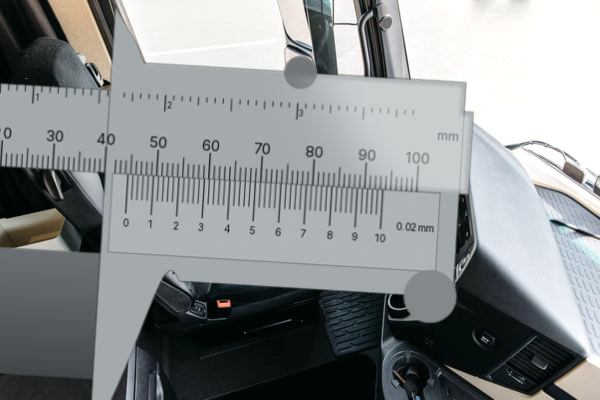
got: 44.5 mm
